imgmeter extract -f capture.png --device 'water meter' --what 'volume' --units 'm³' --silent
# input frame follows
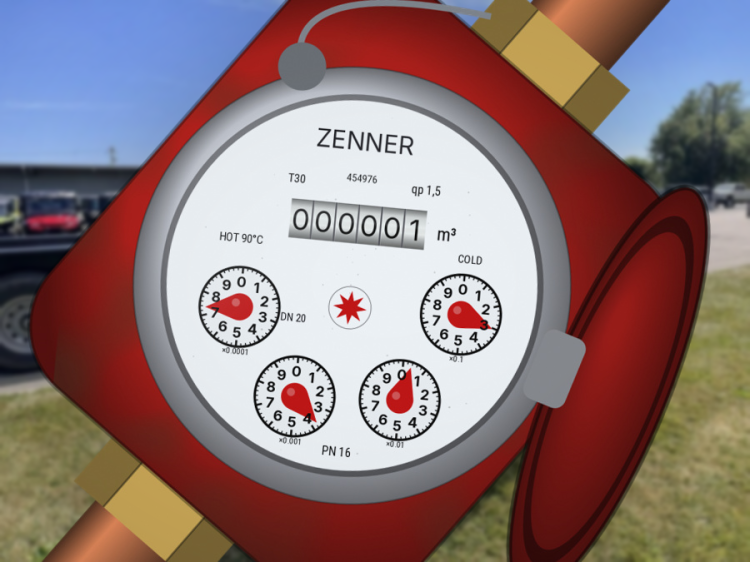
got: 1.3037 m³
